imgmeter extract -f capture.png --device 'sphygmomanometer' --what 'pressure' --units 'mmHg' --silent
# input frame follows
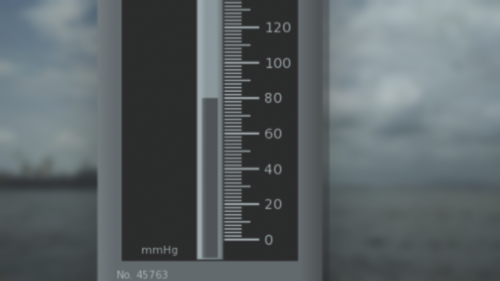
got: 80 mmHg
